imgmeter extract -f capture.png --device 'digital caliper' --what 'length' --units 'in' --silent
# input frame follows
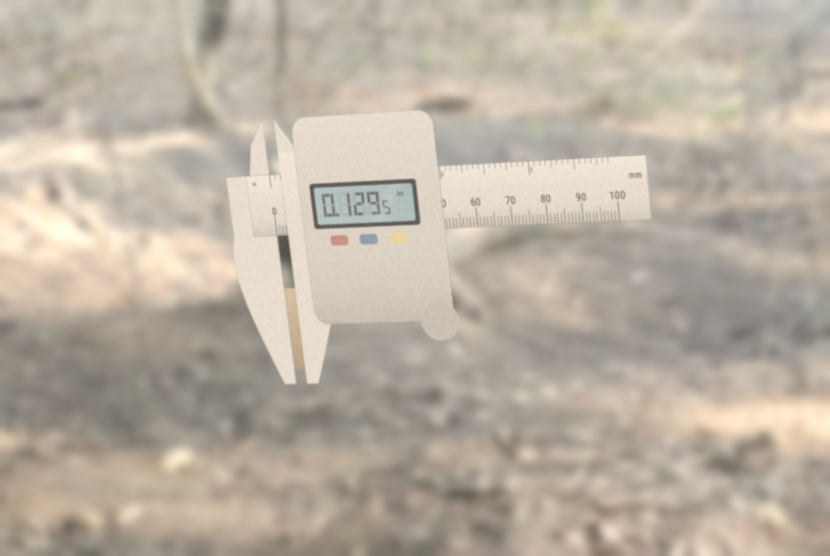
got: 0.1295 in
